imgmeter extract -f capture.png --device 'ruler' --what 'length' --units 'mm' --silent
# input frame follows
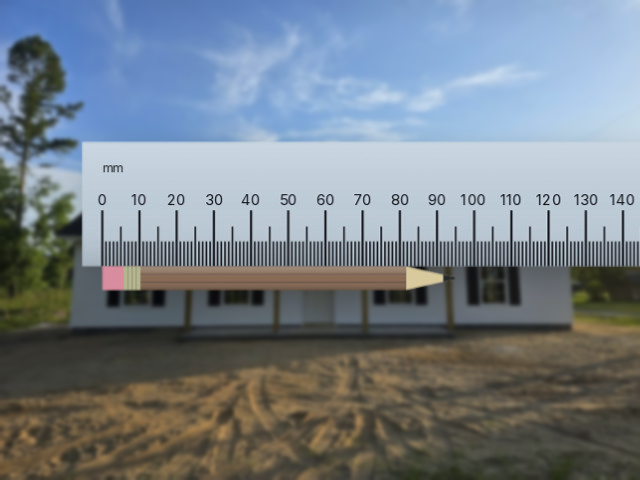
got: 95 mm
